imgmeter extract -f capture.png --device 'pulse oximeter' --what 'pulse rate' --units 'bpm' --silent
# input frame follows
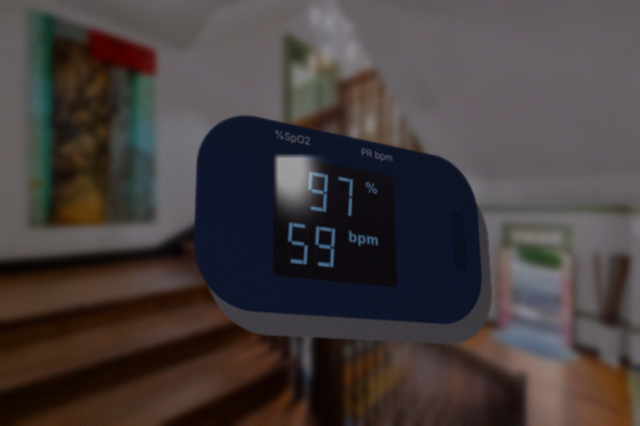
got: 59 bpm
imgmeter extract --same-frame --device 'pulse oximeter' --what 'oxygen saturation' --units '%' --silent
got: 97 %
